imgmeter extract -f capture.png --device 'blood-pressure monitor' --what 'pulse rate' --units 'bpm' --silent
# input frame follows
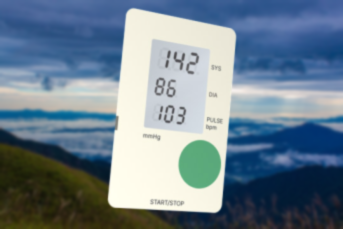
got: 103 bpm
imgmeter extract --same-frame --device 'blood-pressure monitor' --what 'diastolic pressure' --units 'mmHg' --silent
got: 86 mmHg
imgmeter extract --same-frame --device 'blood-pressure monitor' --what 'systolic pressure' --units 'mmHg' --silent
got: 142 mmHg
